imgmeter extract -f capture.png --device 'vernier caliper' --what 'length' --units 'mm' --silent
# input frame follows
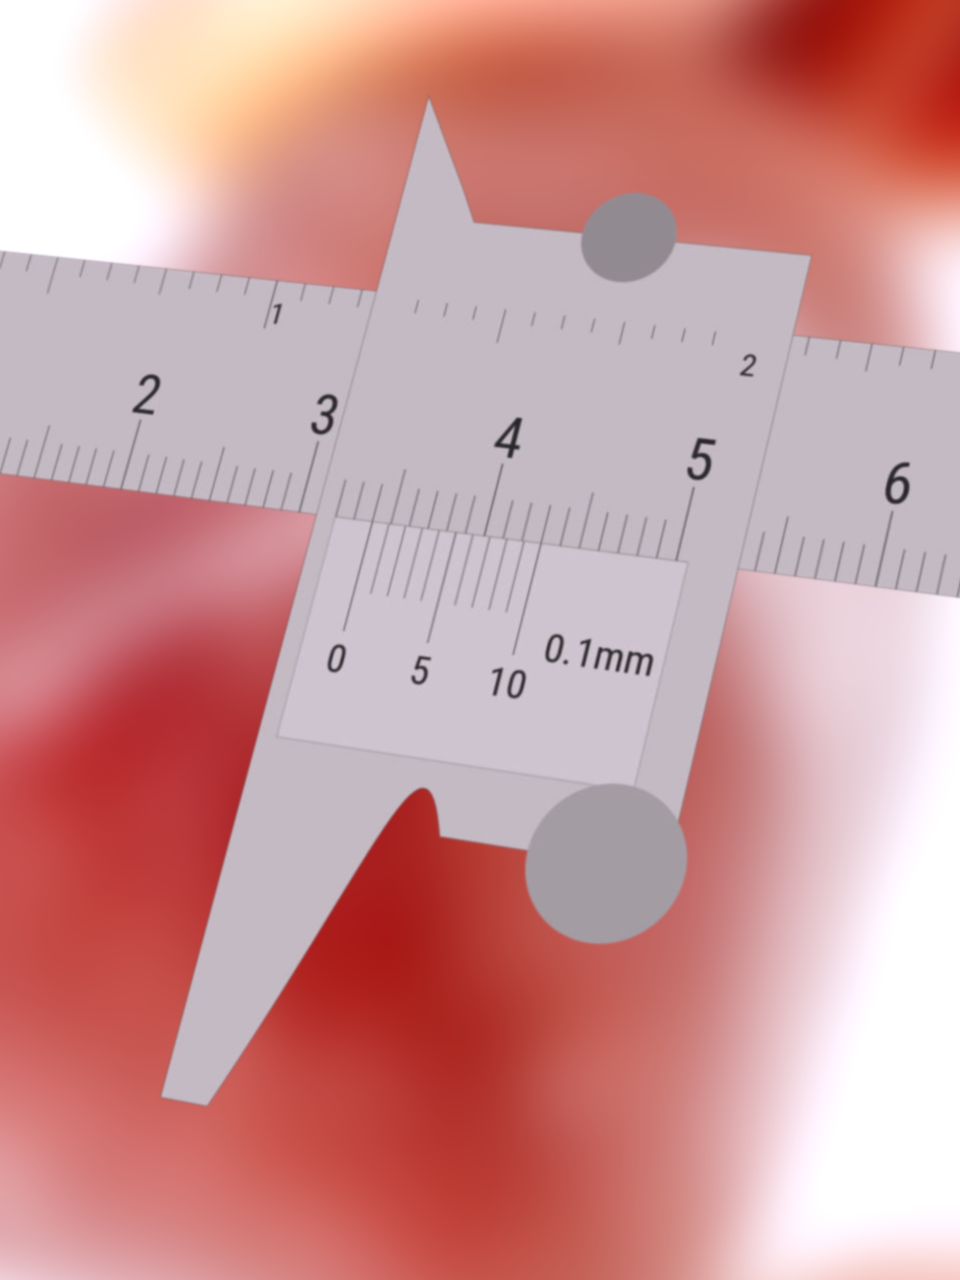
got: 34.0 mm
